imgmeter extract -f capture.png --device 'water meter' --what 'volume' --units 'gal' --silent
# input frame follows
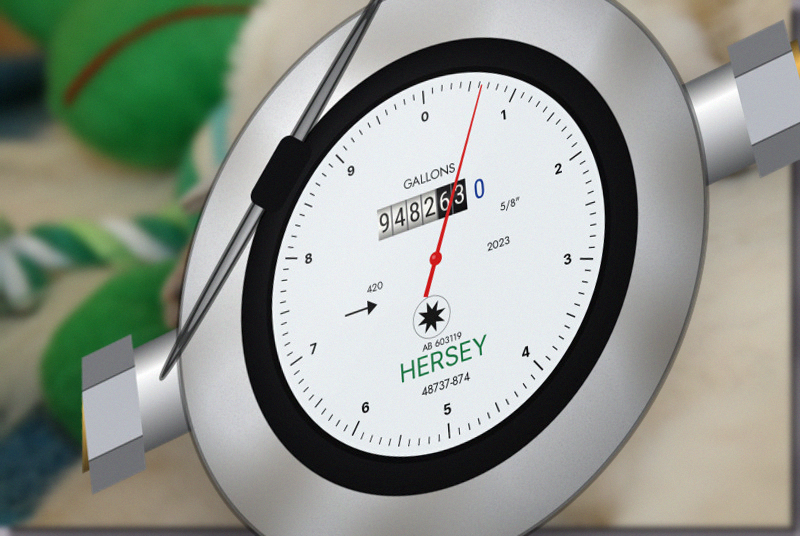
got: 9482630.6 gal
